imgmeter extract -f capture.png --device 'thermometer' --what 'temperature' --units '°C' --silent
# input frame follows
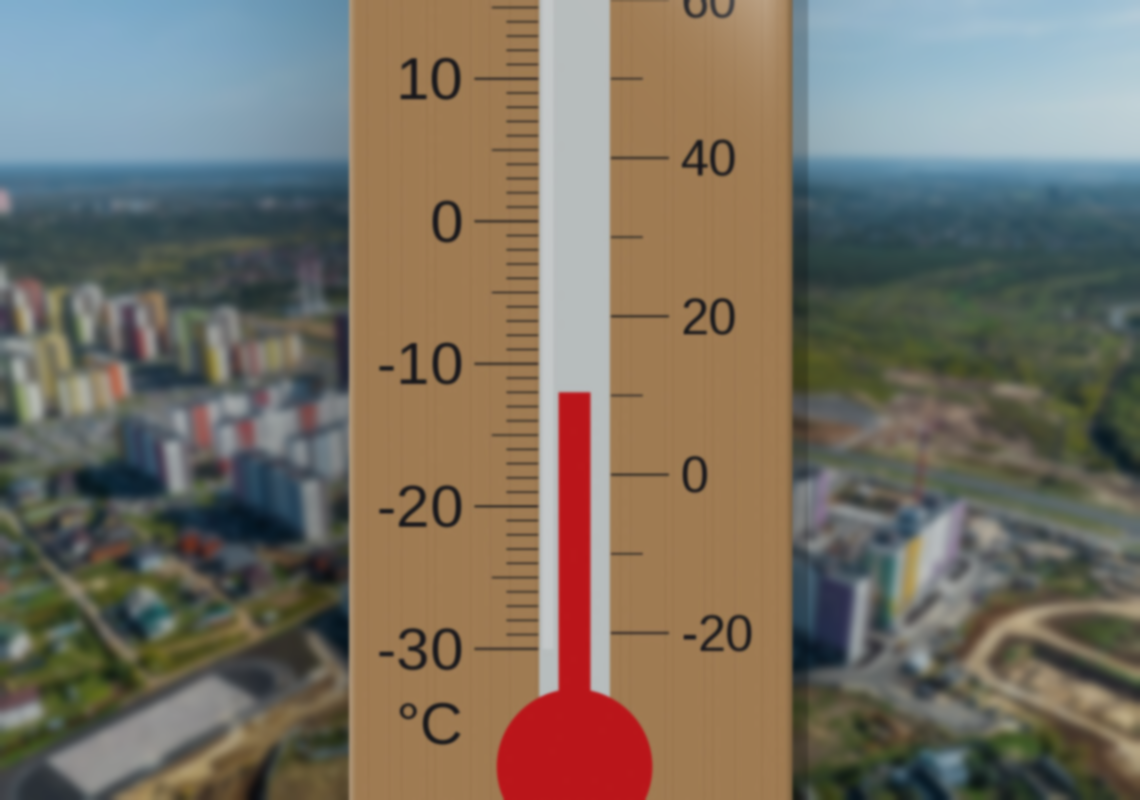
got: -12 °C
